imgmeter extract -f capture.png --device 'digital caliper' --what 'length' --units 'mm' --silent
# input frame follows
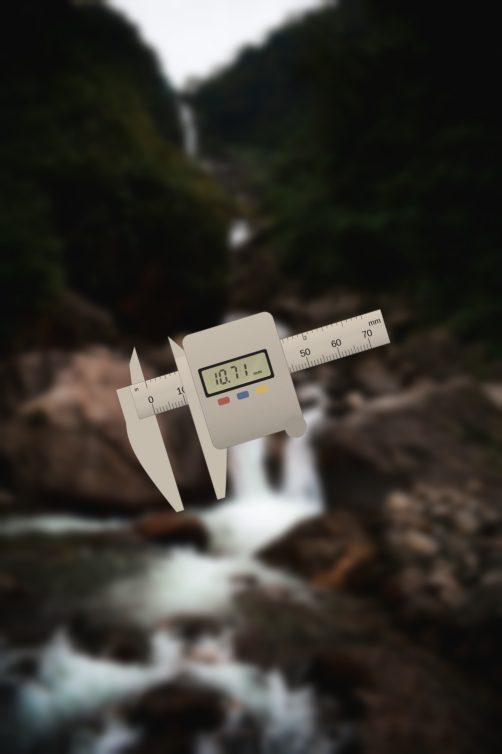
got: 10.71 mm
